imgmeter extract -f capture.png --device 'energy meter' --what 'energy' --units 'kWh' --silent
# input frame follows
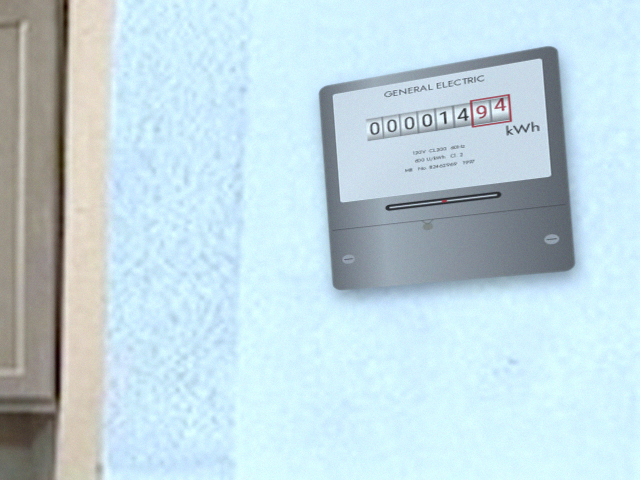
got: 14.94 kWh
